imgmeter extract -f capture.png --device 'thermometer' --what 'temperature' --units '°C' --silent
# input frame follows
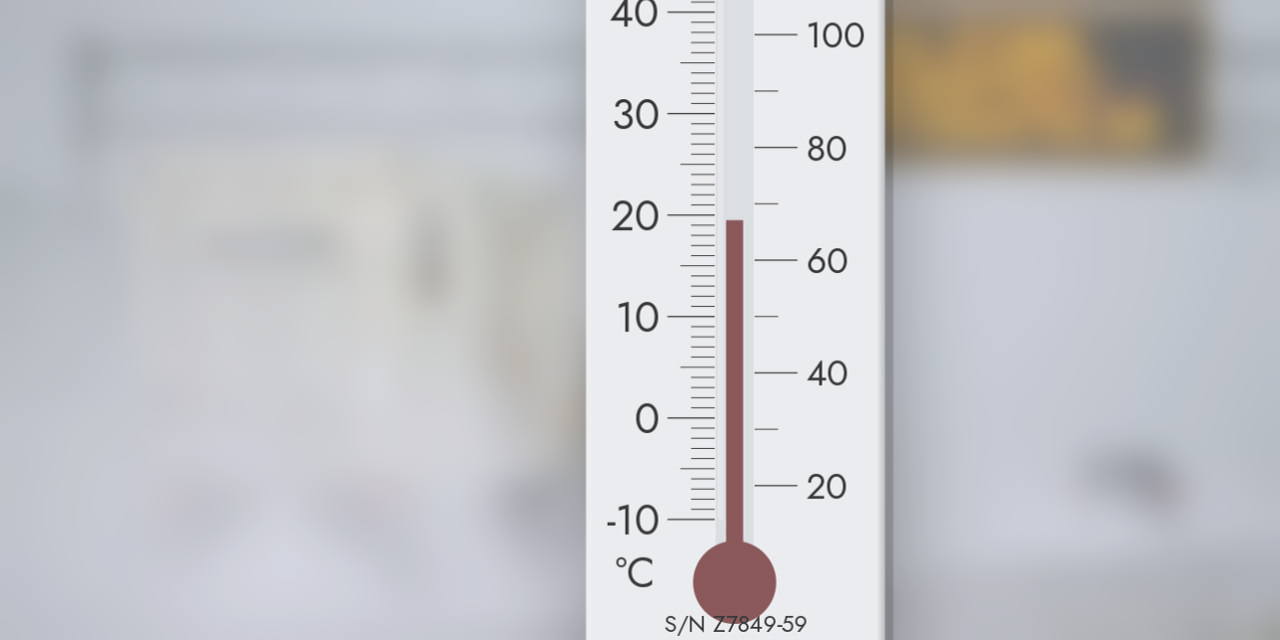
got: 19.5 °C
